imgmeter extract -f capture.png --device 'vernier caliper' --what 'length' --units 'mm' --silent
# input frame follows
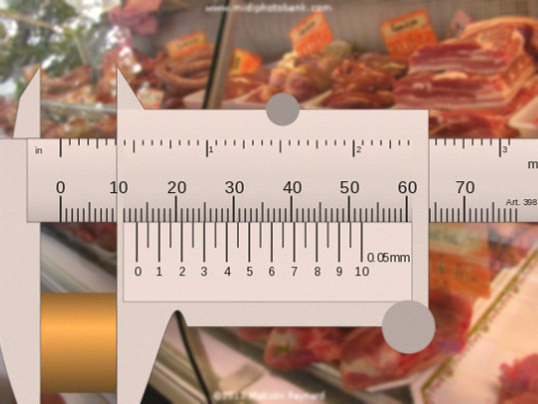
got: 13.2 mm
